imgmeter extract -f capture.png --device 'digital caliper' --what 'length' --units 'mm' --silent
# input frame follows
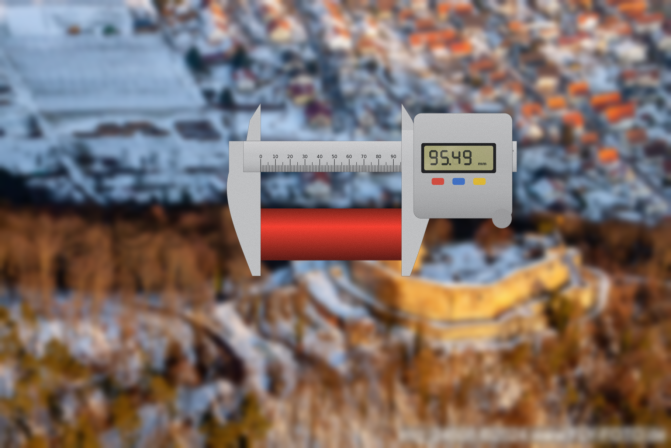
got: 95.49 mm
